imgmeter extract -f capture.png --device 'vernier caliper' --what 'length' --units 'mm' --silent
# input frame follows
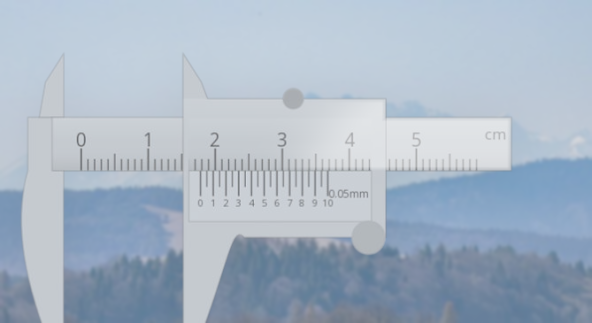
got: 17.8 mm
